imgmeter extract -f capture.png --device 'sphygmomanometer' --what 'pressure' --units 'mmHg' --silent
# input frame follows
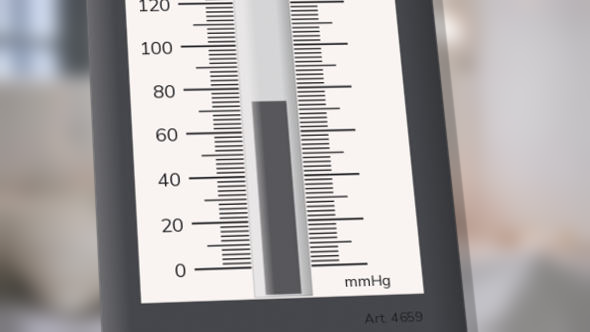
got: 74 mmHg
